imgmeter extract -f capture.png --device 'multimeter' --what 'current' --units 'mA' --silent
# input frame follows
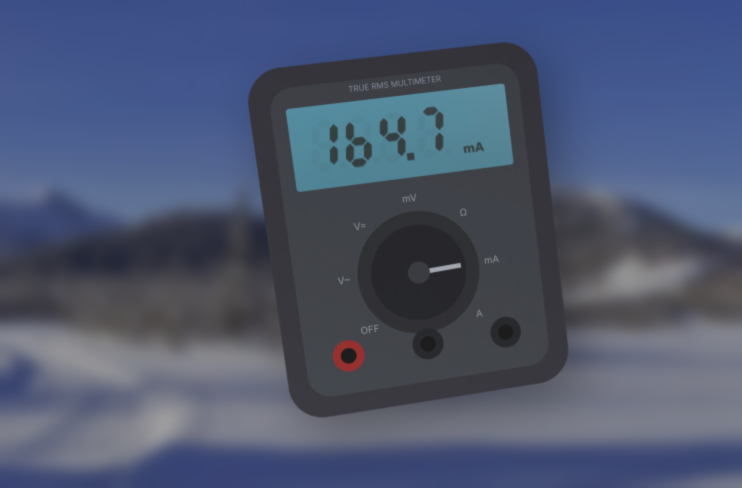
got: 164.7 mA
